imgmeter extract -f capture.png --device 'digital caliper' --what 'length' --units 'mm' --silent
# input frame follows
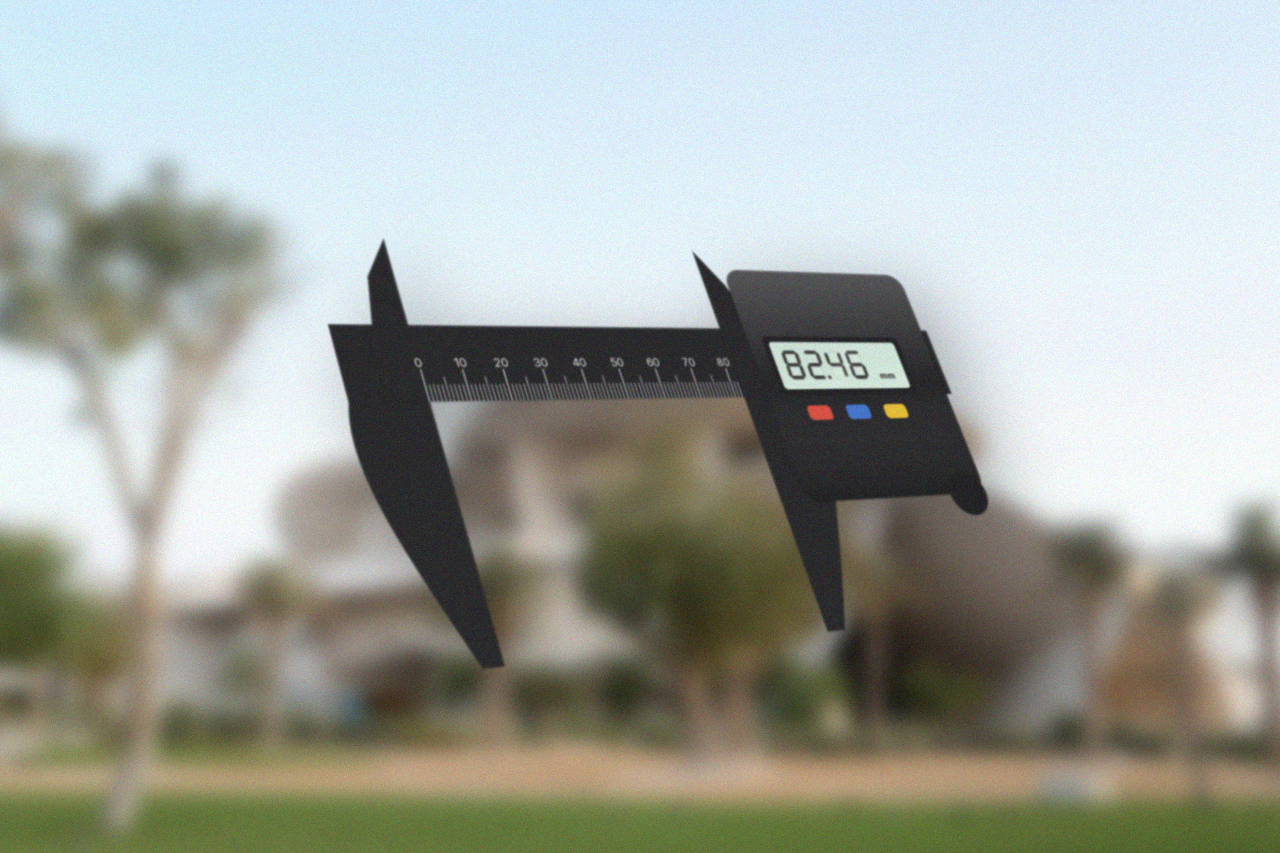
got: 82.46 mm
